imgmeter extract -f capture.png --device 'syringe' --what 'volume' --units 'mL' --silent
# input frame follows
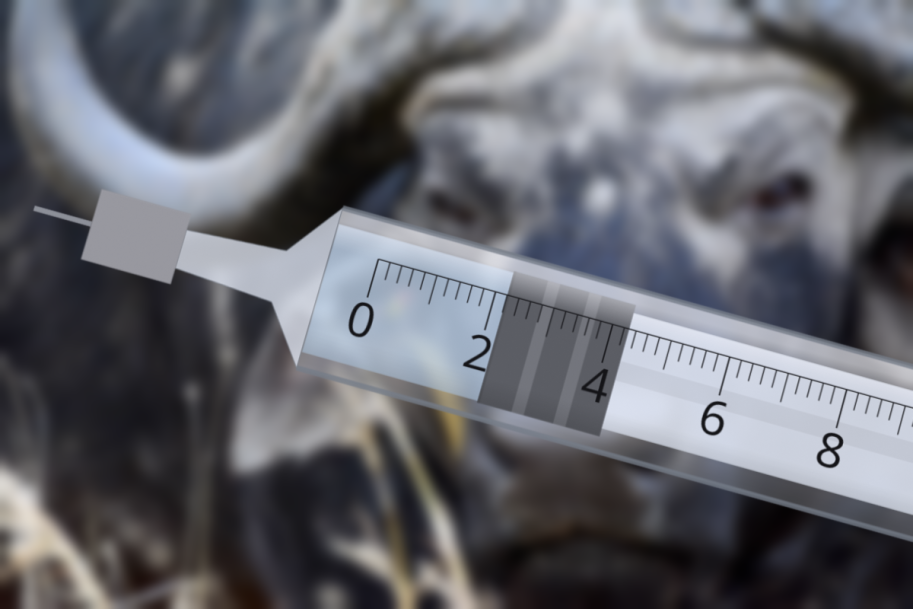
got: 2.2 mL
